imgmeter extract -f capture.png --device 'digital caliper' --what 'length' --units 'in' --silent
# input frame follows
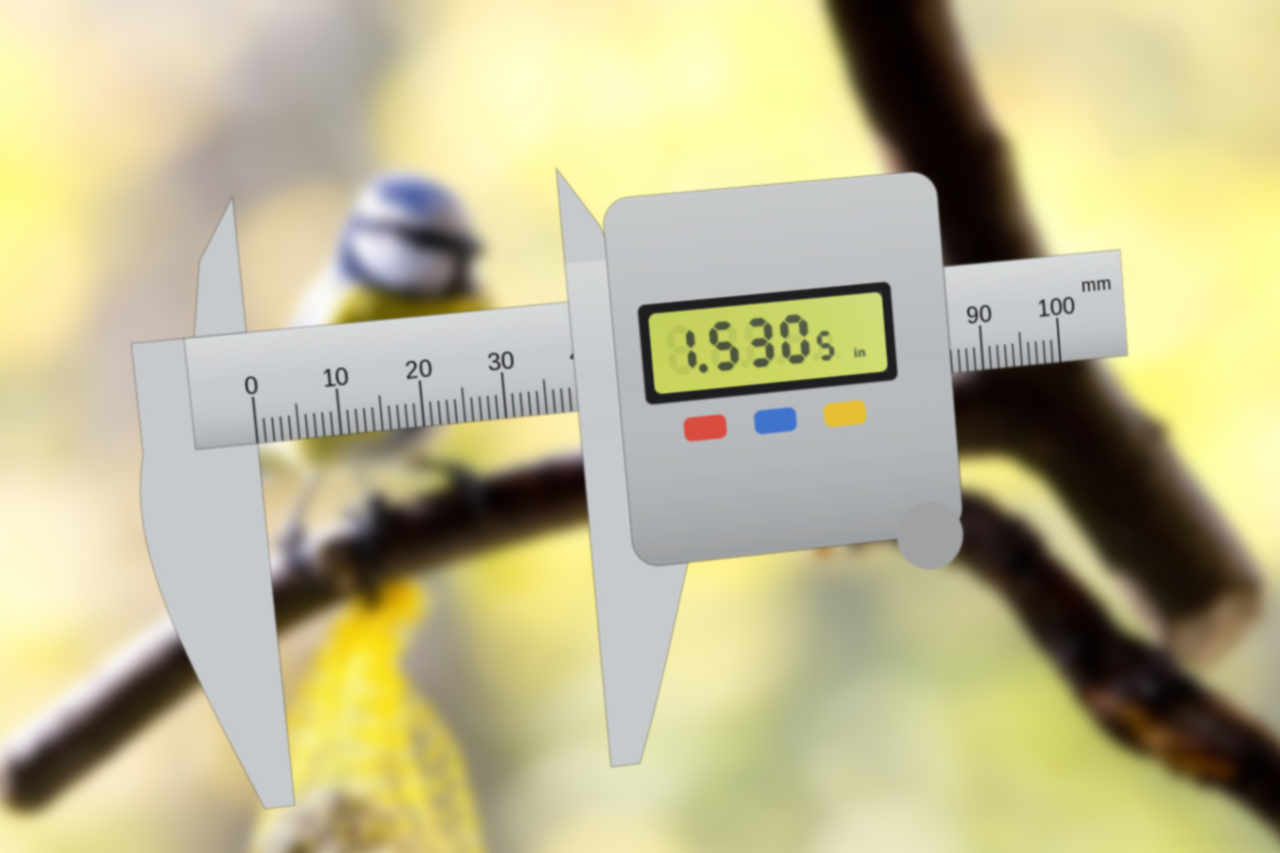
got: 1.5305 in
